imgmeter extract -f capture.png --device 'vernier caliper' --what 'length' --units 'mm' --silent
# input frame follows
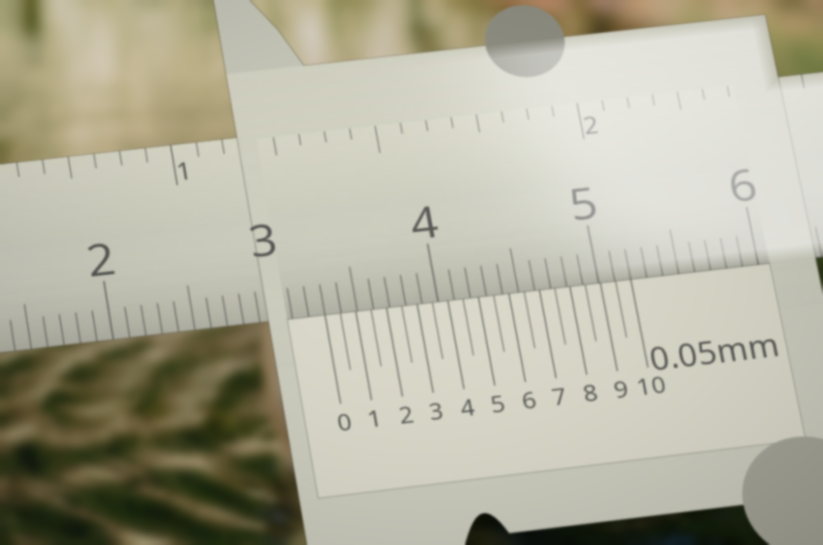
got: 33.0 mm
